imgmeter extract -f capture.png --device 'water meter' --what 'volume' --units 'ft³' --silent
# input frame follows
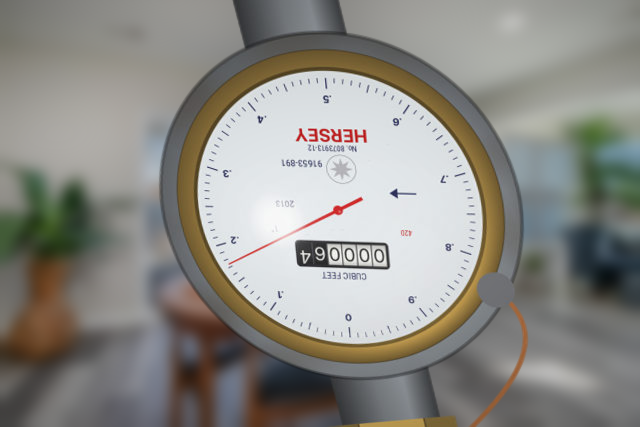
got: 64.17 ft³
